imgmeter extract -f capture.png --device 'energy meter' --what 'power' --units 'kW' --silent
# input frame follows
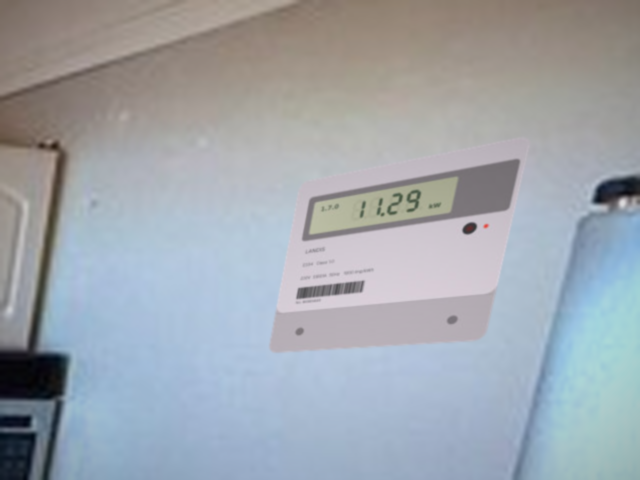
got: 11.29 kW
